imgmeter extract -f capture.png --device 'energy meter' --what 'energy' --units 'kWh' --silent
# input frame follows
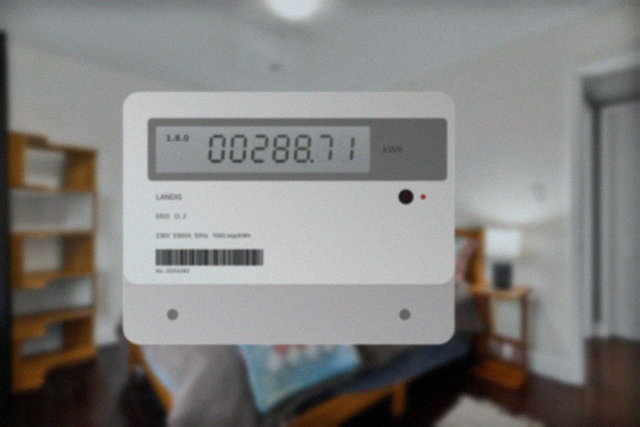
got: 288.71 kWh
